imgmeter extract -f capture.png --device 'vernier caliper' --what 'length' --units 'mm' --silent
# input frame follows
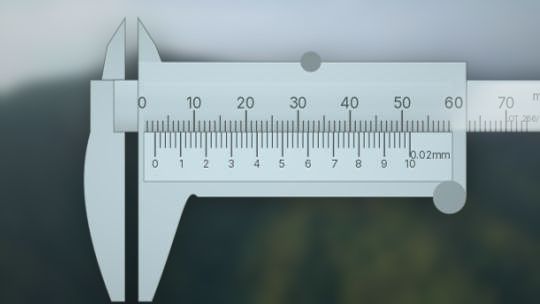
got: 2.5 mm
